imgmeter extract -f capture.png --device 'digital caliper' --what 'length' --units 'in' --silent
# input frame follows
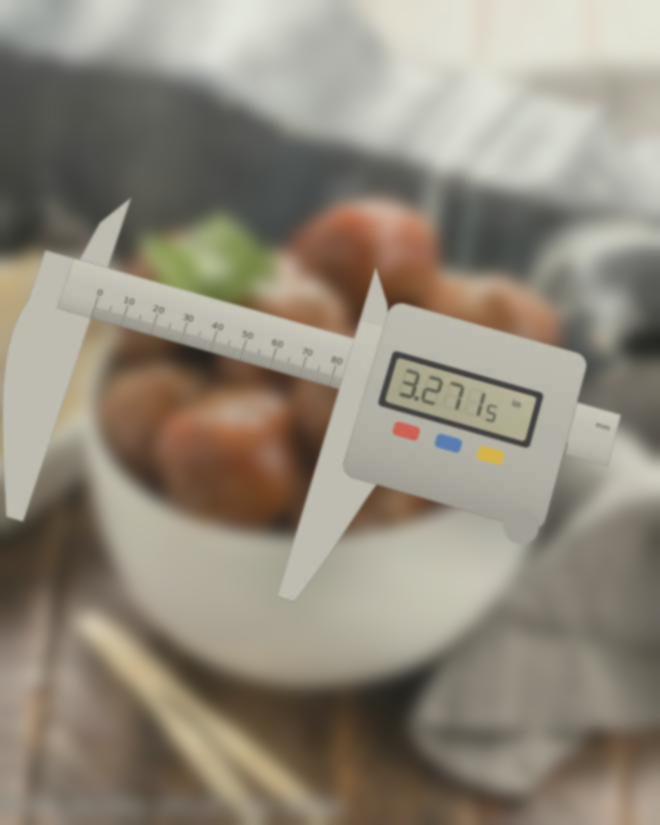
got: 3.2715 in
